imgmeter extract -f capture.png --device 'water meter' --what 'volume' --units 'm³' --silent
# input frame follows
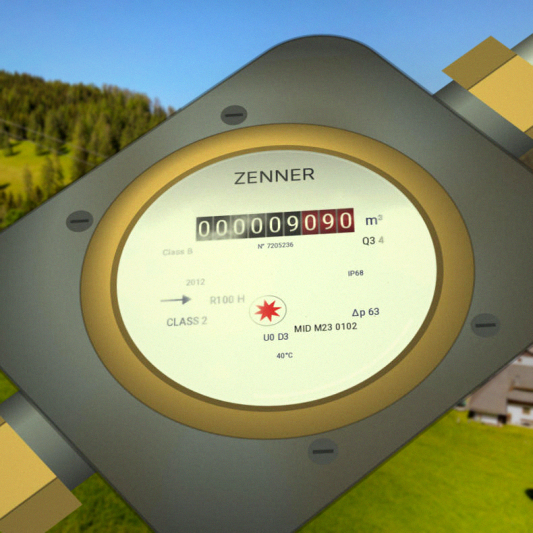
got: 9.090 m³
